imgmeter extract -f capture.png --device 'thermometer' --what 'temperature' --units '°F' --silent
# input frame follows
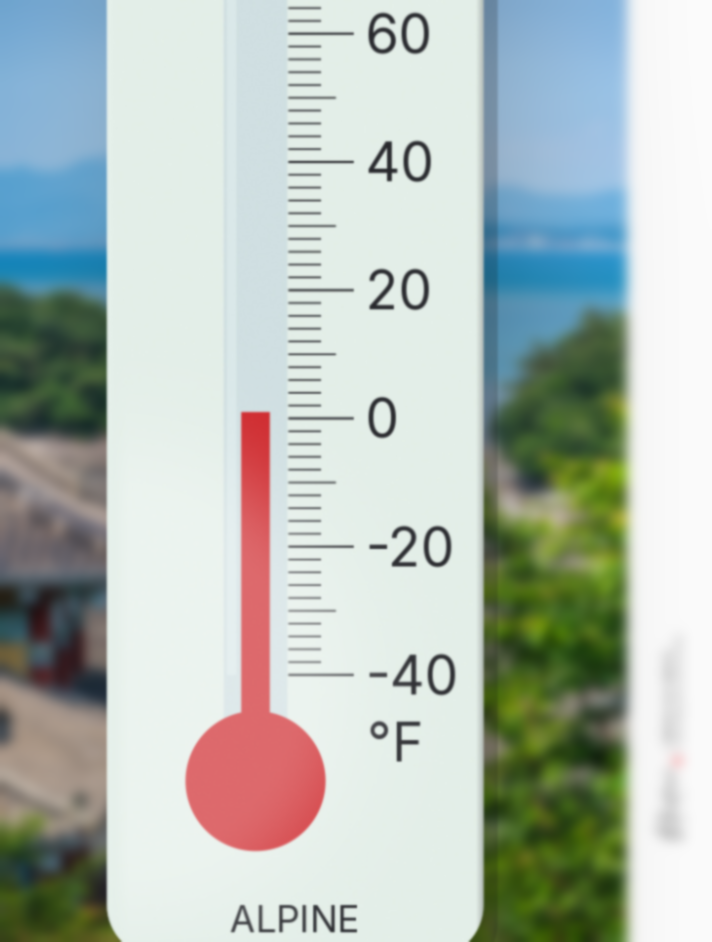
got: 1 °F
